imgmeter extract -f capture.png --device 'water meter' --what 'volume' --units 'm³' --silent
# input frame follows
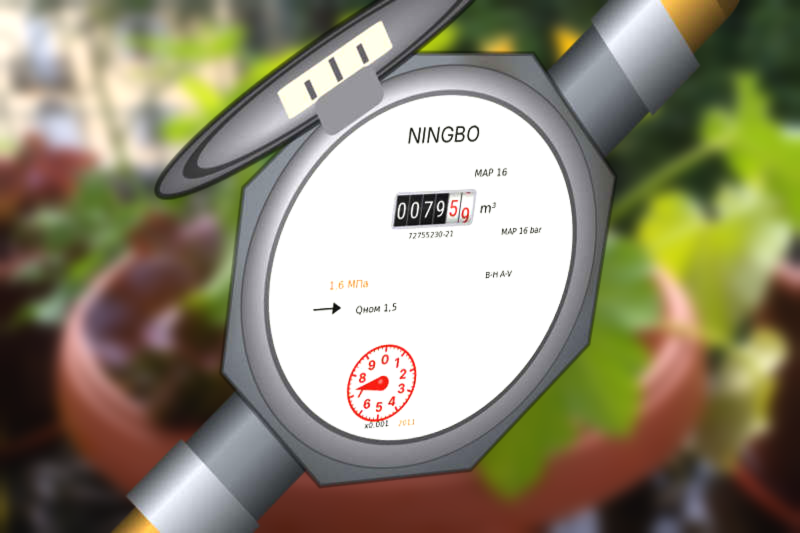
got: 79.587 m³
